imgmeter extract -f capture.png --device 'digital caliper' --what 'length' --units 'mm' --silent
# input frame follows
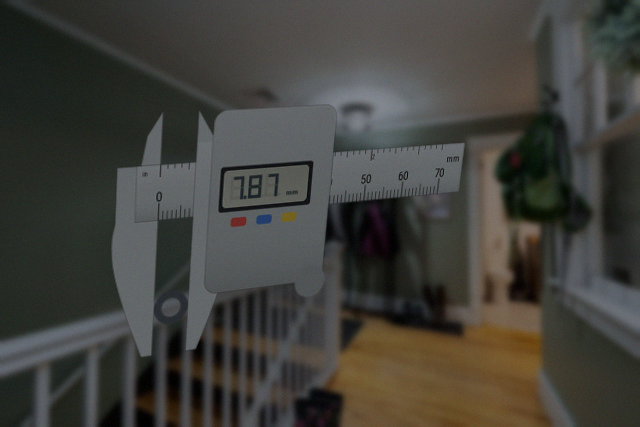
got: 7.87 mm
